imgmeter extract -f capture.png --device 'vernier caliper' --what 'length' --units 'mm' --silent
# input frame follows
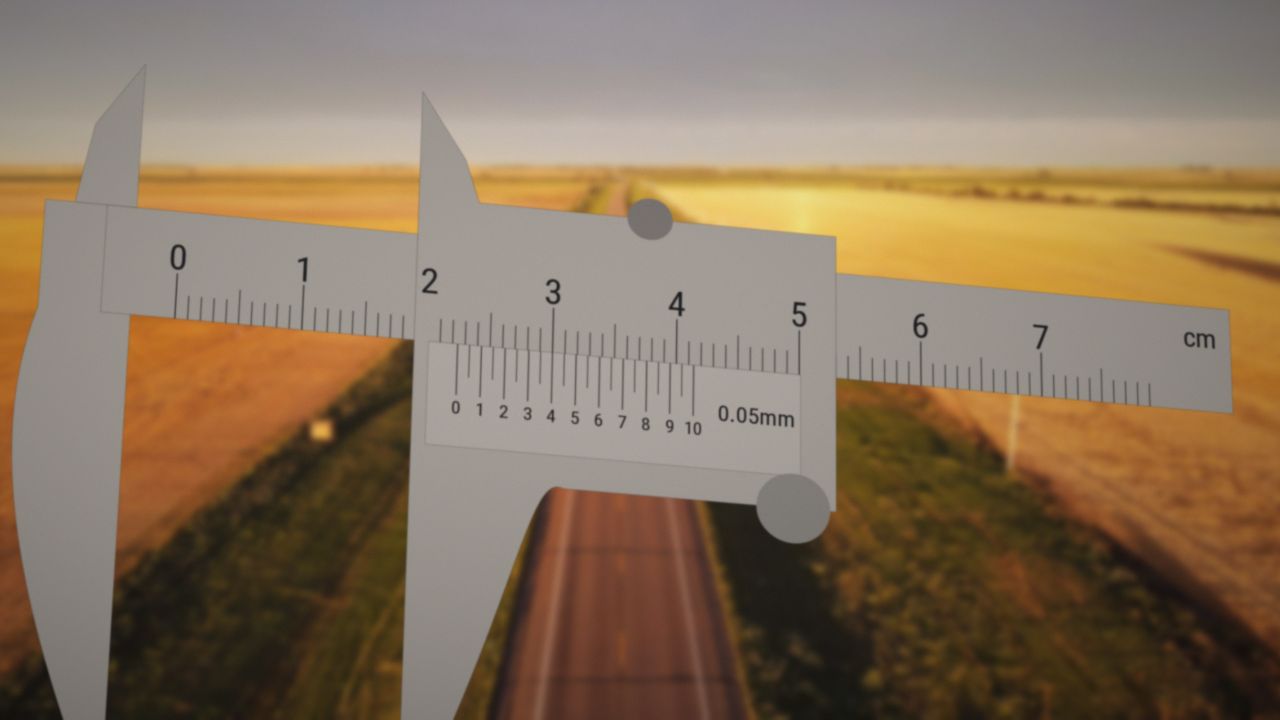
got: 22.4 mm
